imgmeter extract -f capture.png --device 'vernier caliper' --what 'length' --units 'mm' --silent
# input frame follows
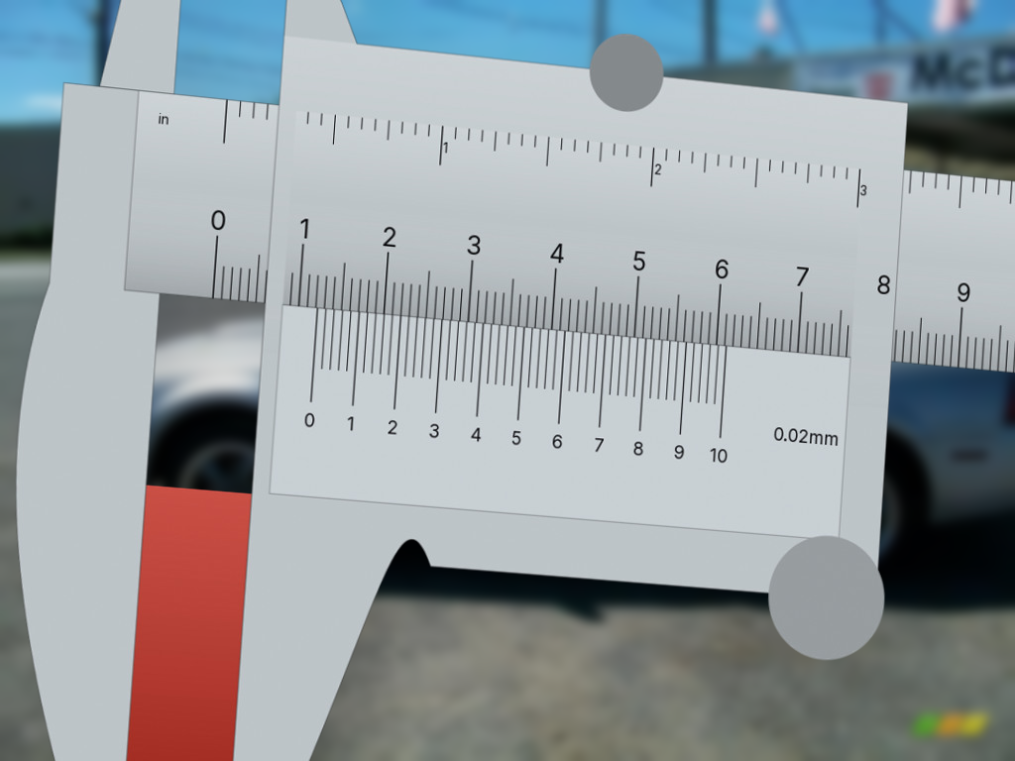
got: 12.2 mm
